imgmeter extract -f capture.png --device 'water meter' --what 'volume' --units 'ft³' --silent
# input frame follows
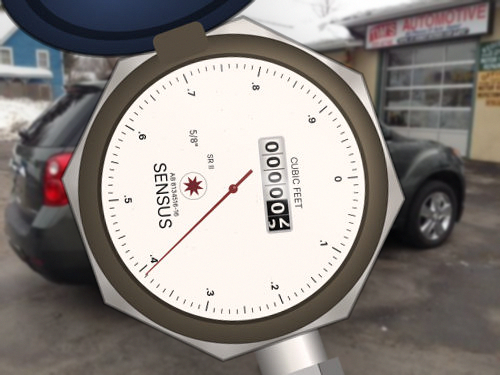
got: 2.39 ft³
